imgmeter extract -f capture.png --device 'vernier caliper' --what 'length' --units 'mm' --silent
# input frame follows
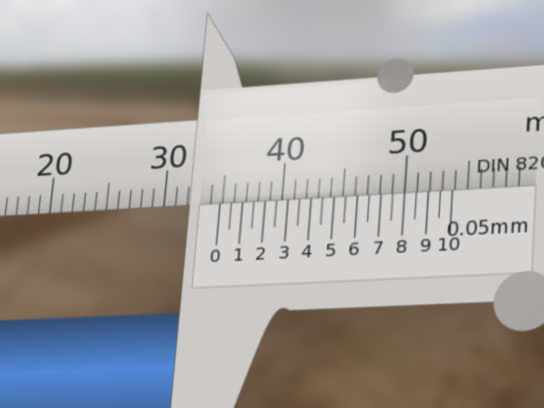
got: 34.8 mm
